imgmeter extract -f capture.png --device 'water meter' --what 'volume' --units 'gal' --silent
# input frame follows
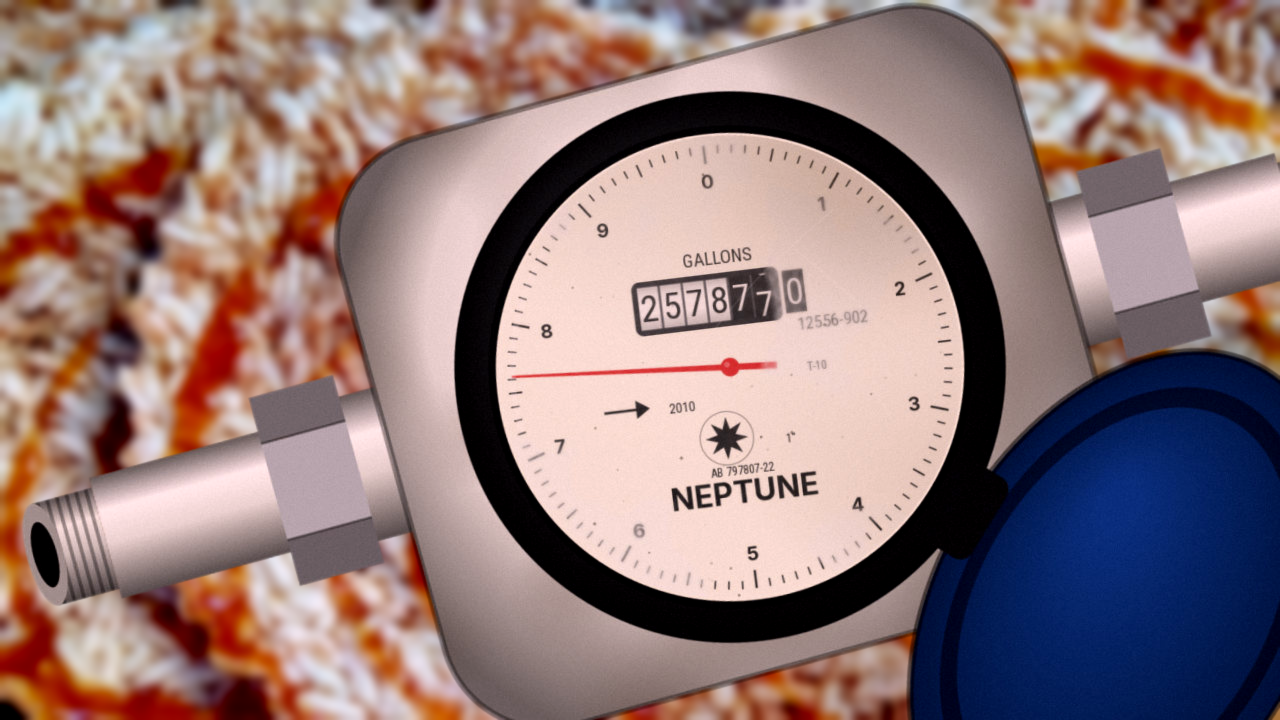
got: 2578767.6 gal
